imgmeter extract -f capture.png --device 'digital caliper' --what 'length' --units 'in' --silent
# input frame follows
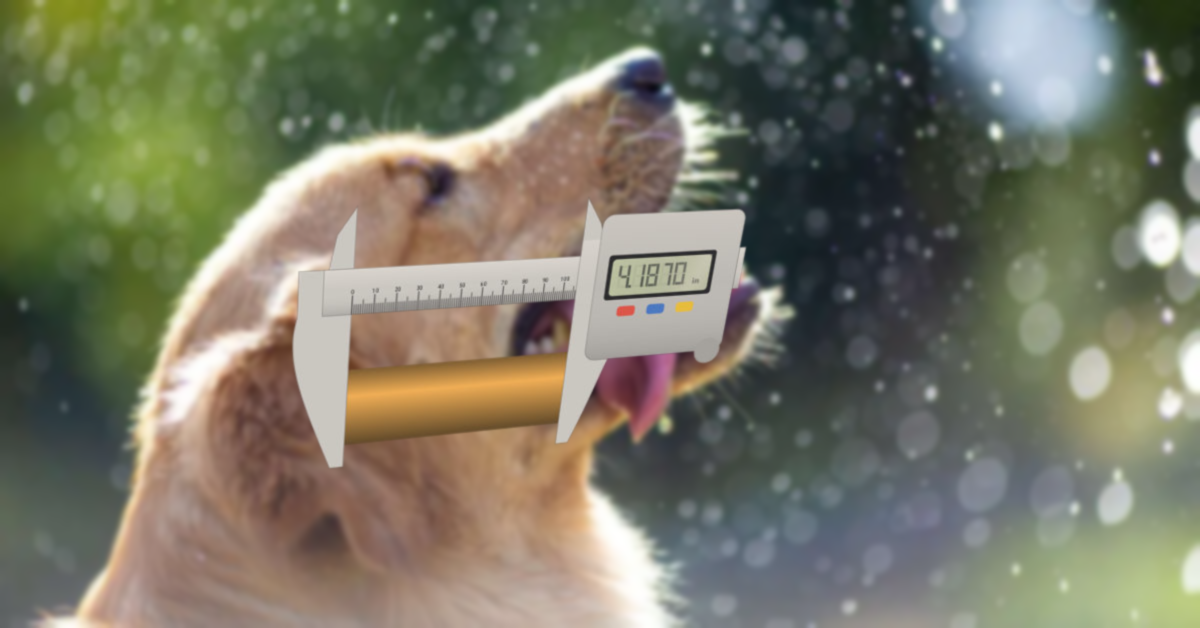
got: 4.1870 in
